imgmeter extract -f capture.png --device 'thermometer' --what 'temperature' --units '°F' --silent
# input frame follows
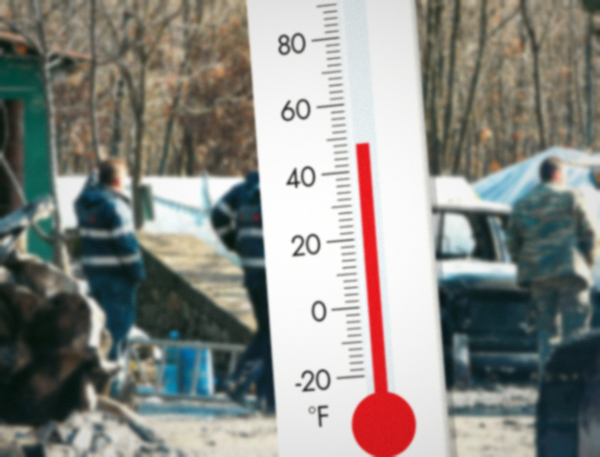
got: 48 °F
